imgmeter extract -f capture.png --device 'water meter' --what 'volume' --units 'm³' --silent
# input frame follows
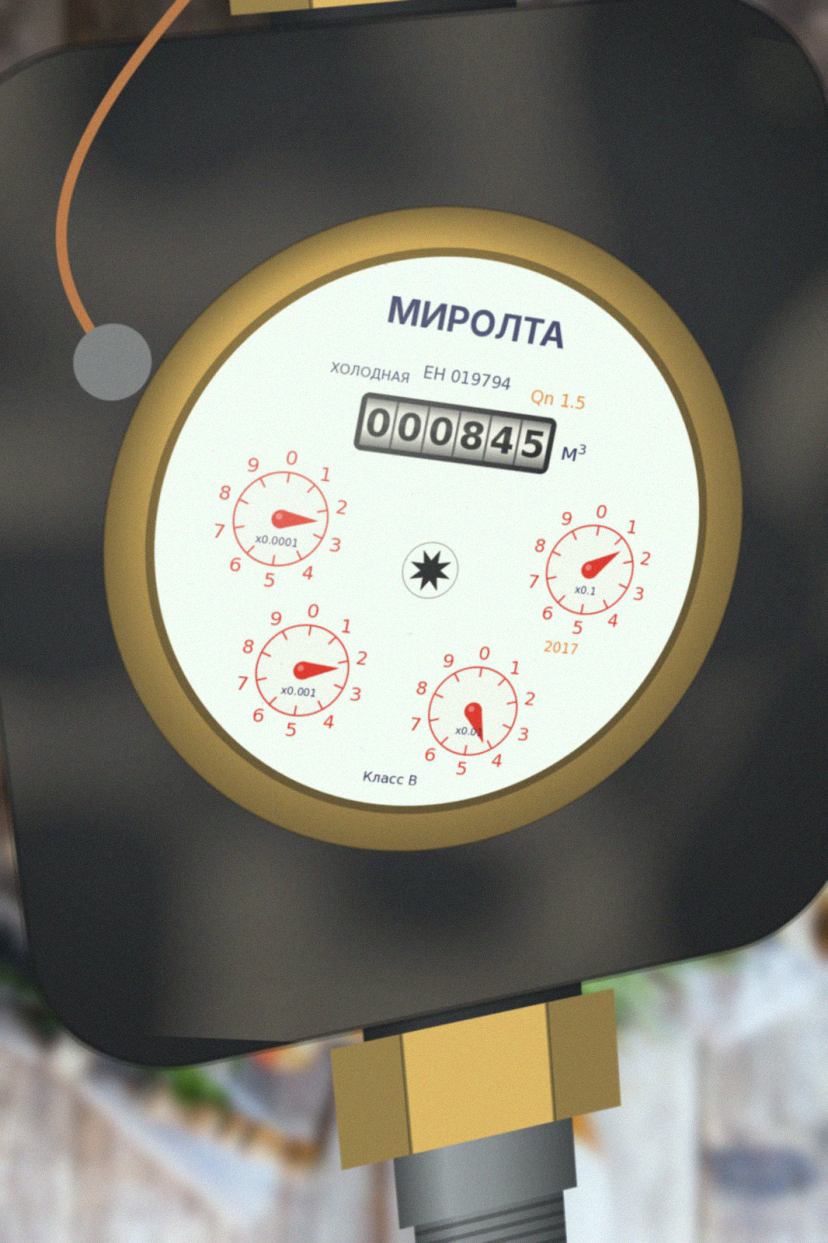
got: 845.1422 m³
